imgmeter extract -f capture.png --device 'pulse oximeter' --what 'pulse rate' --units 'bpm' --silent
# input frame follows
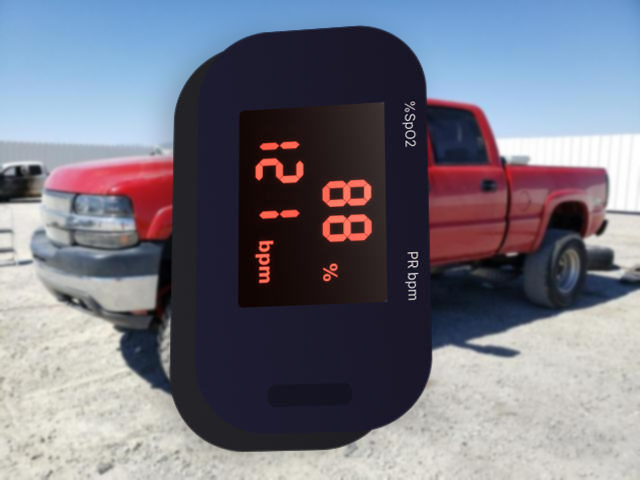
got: 121 bpm
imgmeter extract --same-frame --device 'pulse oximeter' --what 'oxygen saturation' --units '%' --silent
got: 88 %
